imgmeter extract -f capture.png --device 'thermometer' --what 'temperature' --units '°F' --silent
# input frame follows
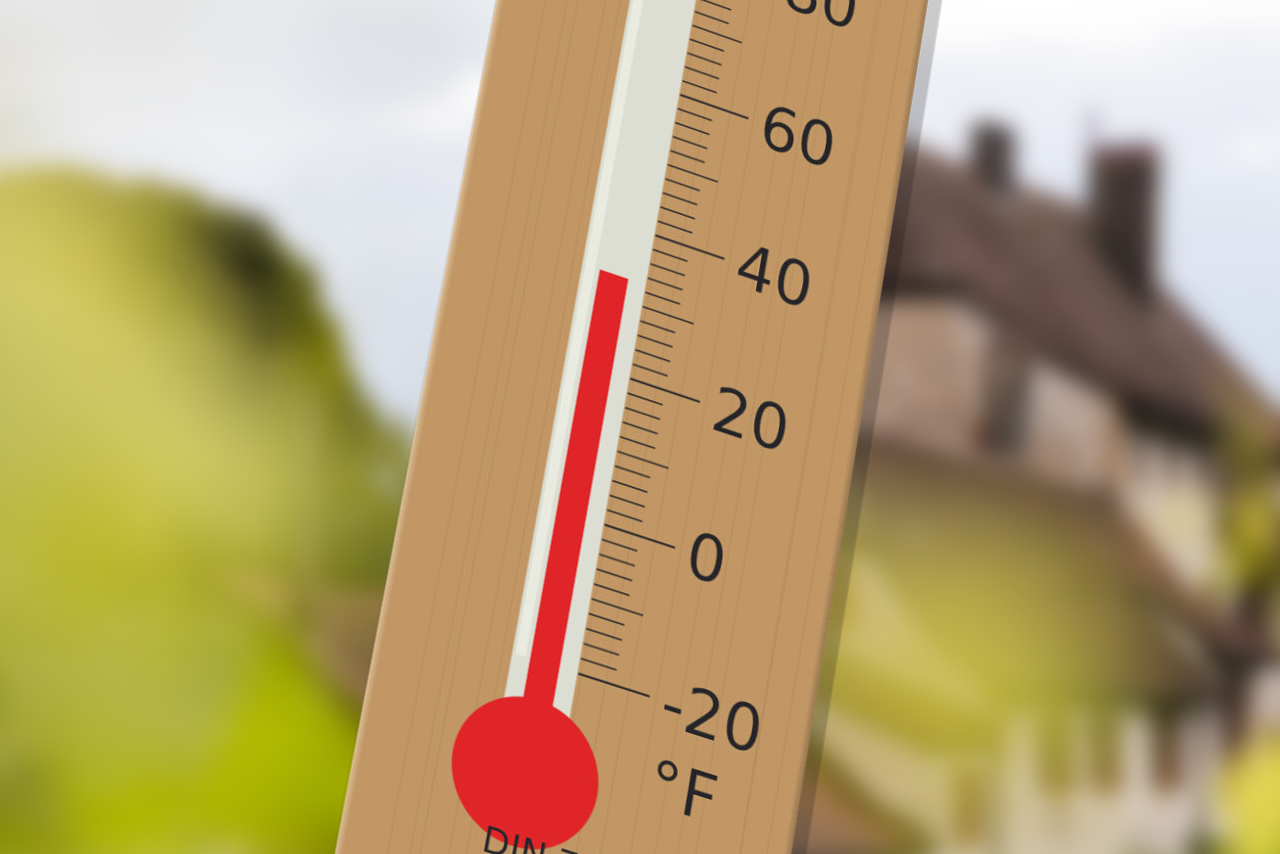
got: 33 °F
